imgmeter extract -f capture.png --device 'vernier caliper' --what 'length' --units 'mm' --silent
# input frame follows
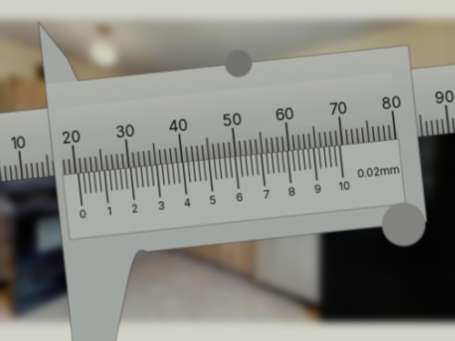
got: 20.5 mm
